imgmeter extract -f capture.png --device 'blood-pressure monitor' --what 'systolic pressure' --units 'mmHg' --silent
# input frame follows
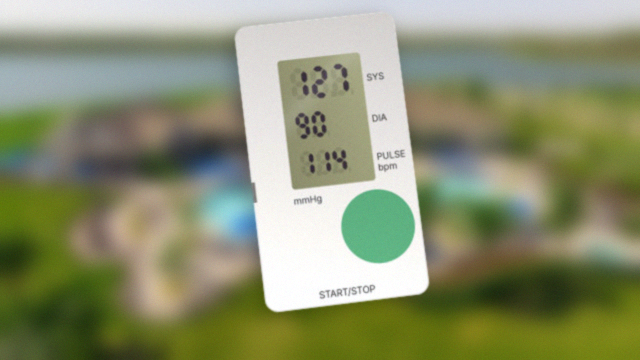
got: 127 mmHg
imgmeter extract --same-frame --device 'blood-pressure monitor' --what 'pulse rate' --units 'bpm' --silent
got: 114 bpm
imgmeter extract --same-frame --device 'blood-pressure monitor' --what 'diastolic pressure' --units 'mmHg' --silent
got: 90 mmHg
